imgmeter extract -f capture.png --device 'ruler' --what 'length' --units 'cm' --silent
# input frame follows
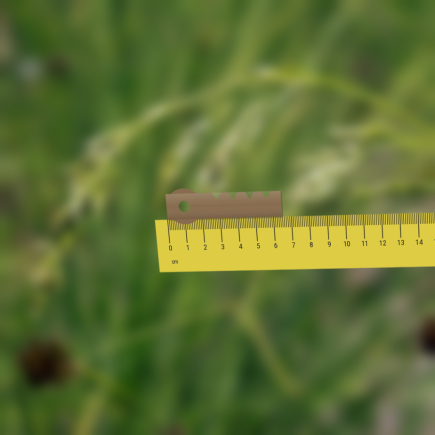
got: 6.5 cm
